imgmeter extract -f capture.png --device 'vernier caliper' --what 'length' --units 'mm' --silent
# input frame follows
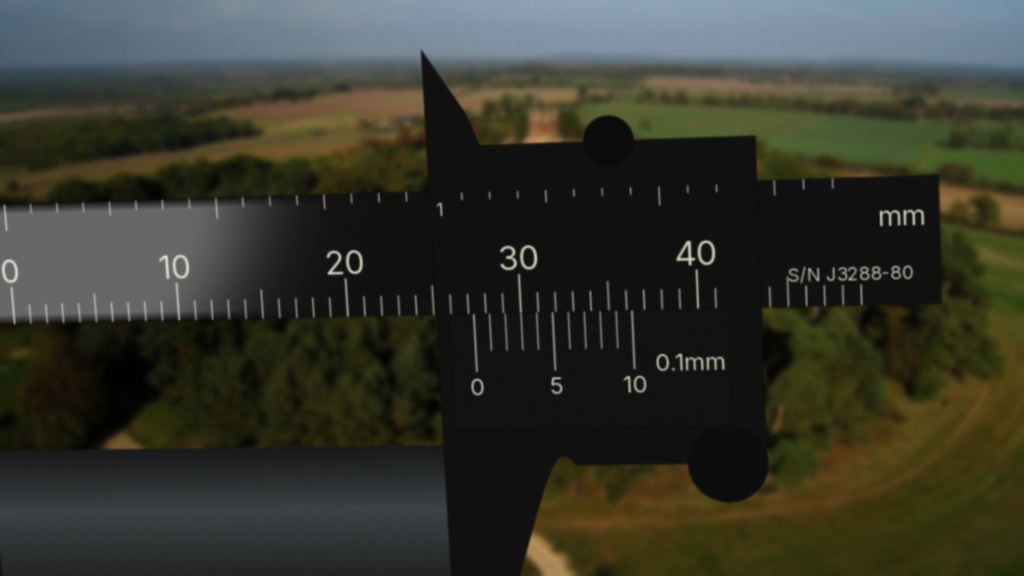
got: 27.3 mm
